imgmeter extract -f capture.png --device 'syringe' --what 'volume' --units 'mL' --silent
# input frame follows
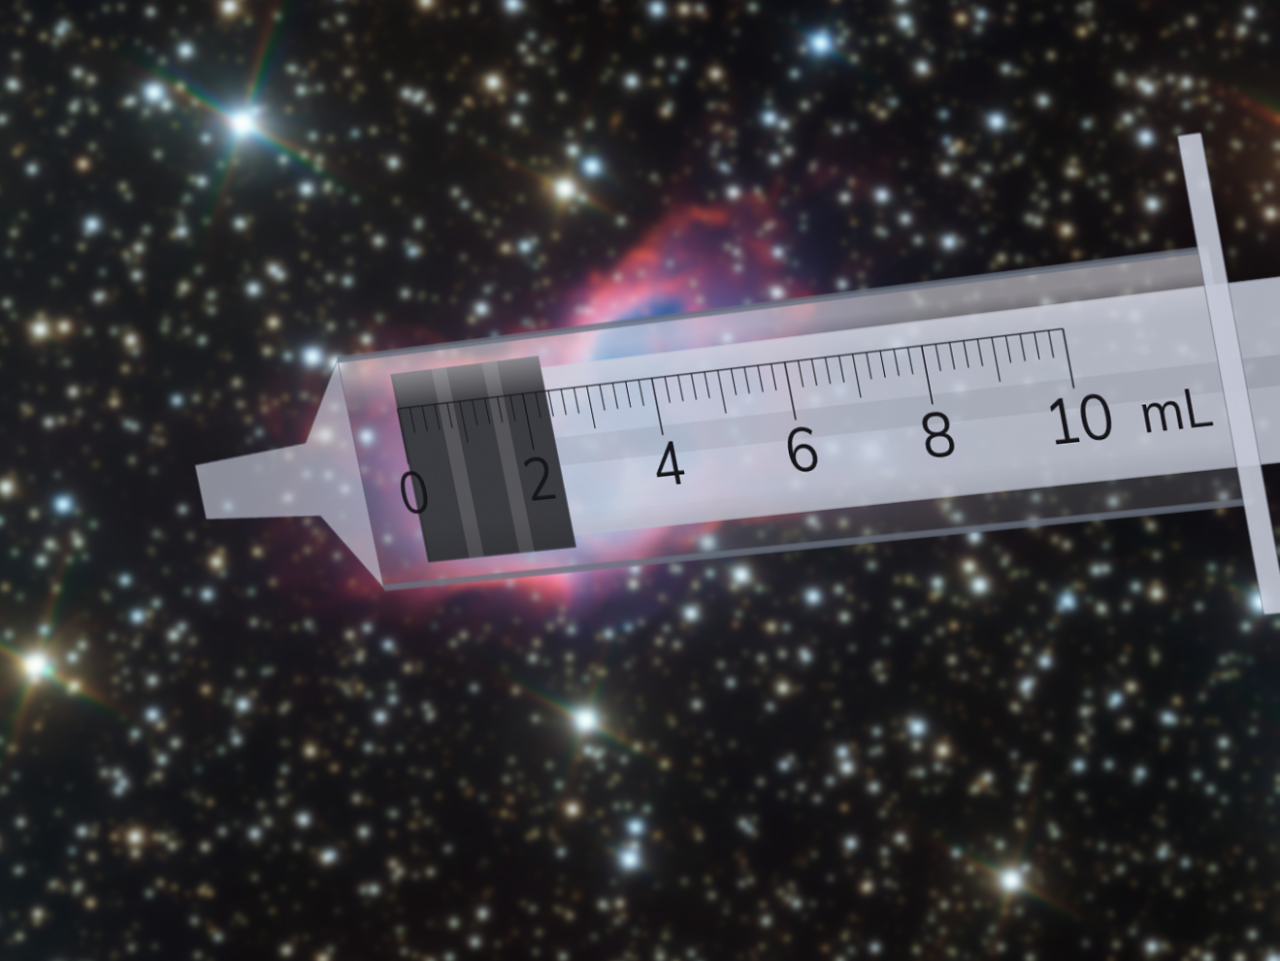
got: 0 mL
